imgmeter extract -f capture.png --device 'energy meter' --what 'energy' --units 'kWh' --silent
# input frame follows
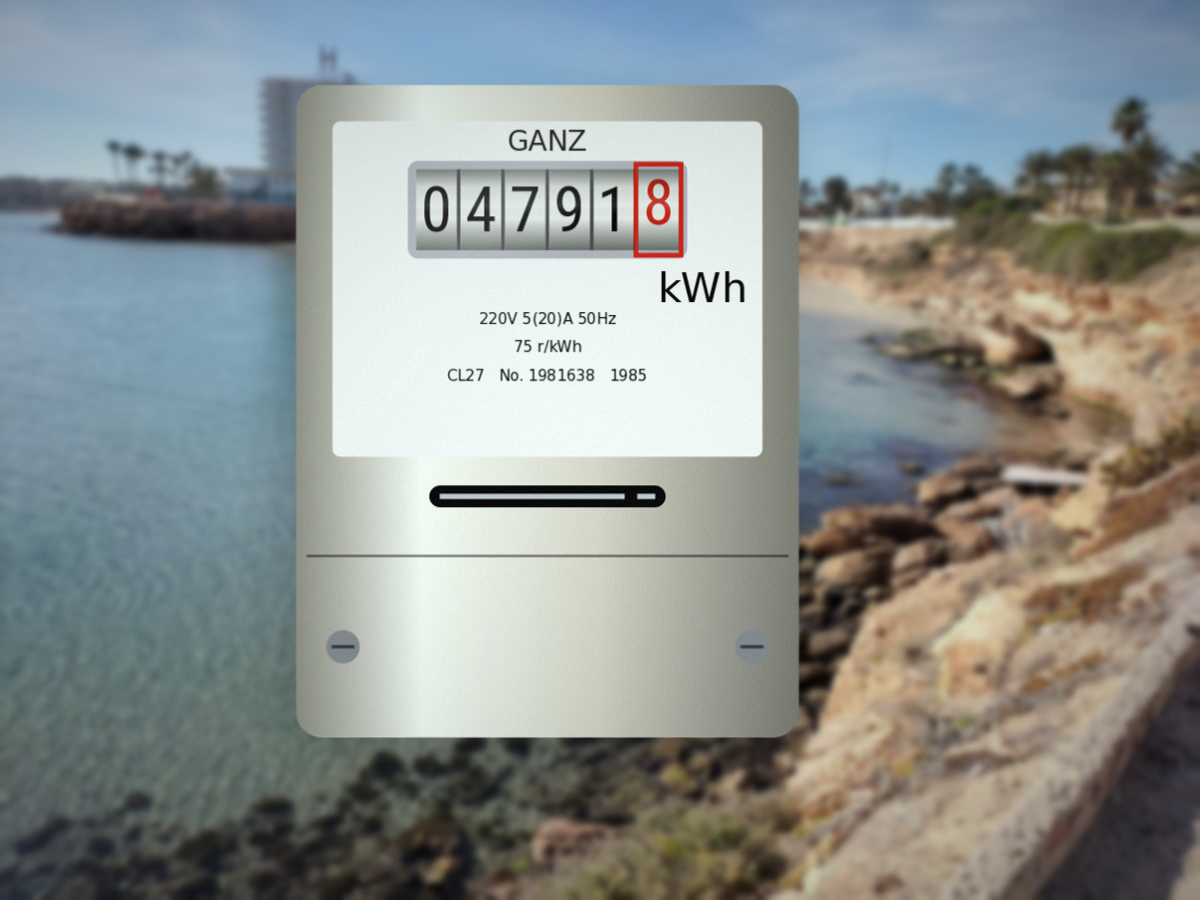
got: 4791.8 kWh
